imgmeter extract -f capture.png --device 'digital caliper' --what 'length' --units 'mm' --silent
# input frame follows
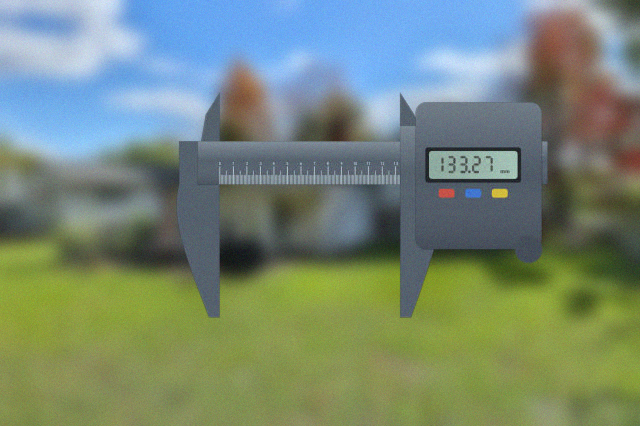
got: 133.27 mm
